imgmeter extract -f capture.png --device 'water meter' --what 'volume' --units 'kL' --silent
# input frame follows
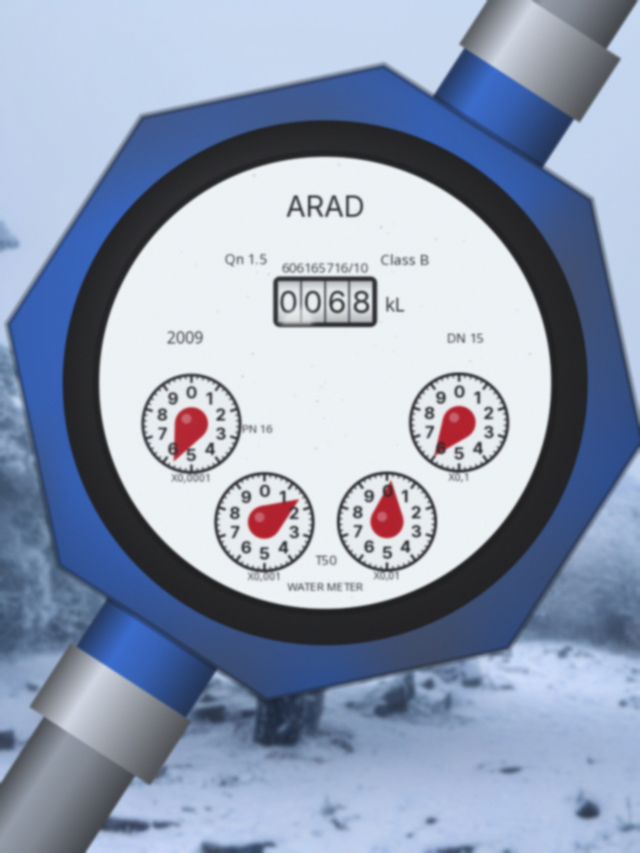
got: 68.6015 kL
